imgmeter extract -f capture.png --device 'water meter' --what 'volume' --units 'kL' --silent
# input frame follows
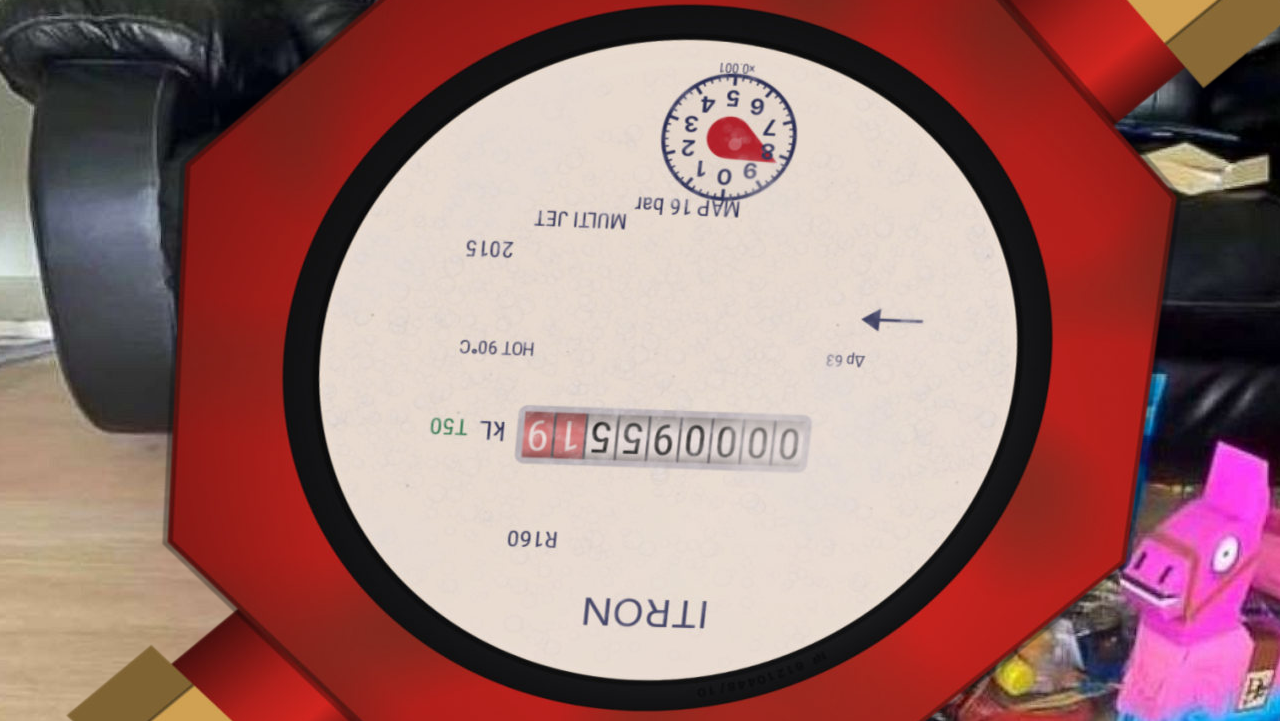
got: 955.198 kL
